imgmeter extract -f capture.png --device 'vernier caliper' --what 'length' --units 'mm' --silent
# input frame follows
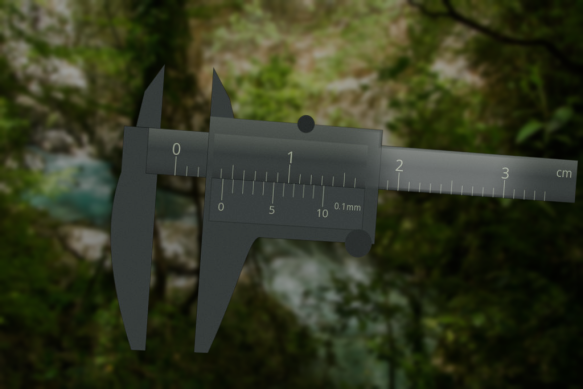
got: 4.2 mm
